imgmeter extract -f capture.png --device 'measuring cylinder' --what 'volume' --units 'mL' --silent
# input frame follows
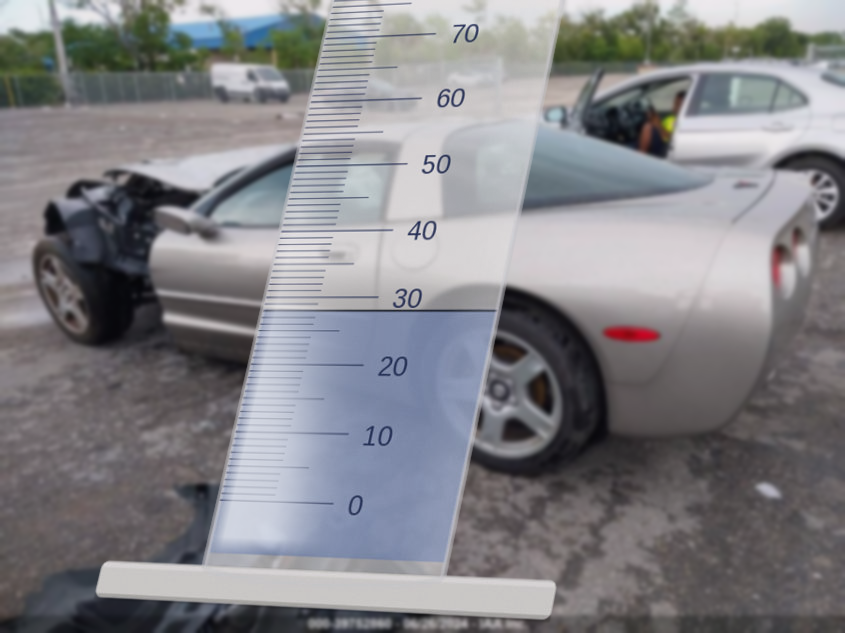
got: 28 mL
